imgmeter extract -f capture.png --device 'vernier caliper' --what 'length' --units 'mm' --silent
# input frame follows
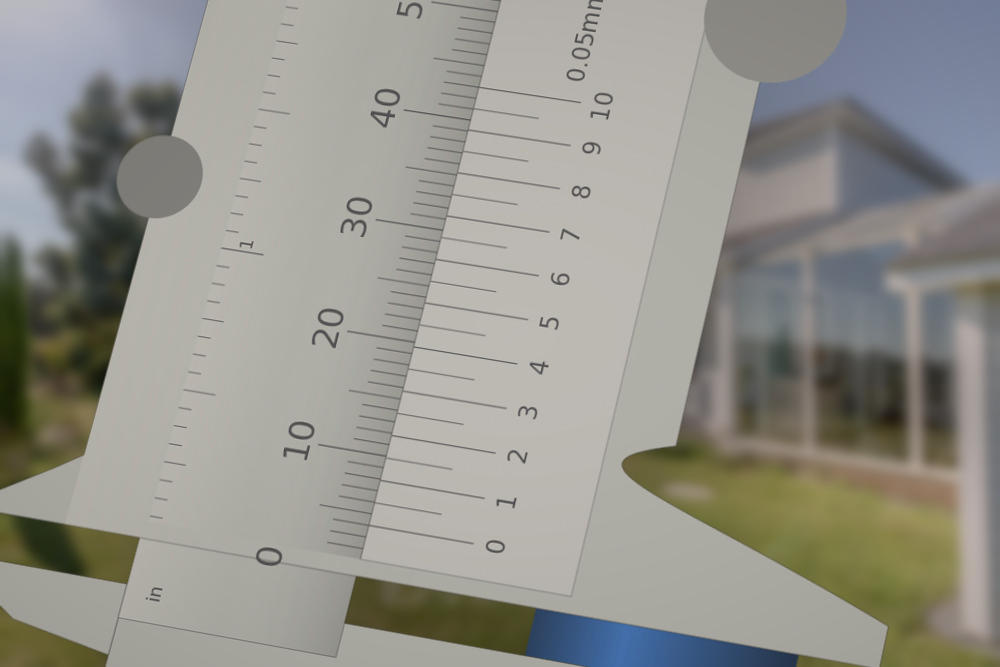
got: 4.0 mm
